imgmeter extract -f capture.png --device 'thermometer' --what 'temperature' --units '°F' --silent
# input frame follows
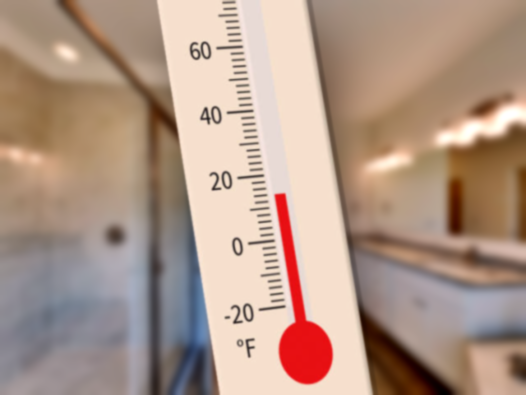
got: 14 °F
